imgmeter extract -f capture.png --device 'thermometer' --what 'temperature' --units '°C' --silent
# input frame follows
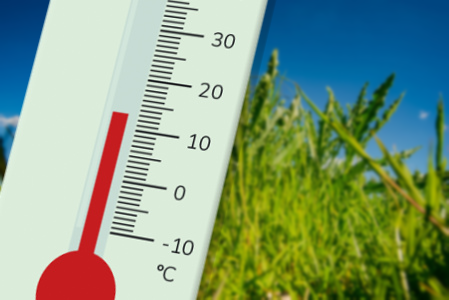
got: 13 °C
